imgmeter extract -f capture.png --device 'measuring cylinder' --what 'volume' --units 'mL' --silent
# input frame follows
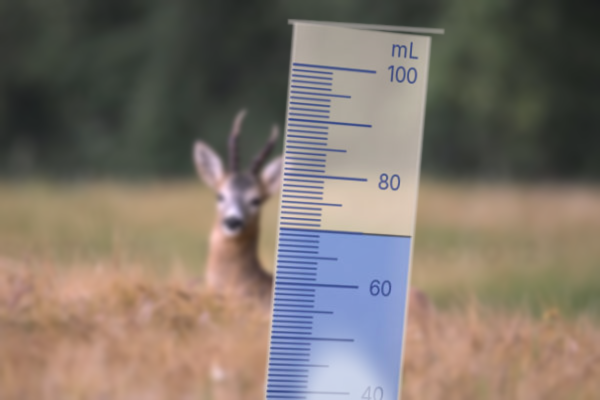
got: 70 mL
